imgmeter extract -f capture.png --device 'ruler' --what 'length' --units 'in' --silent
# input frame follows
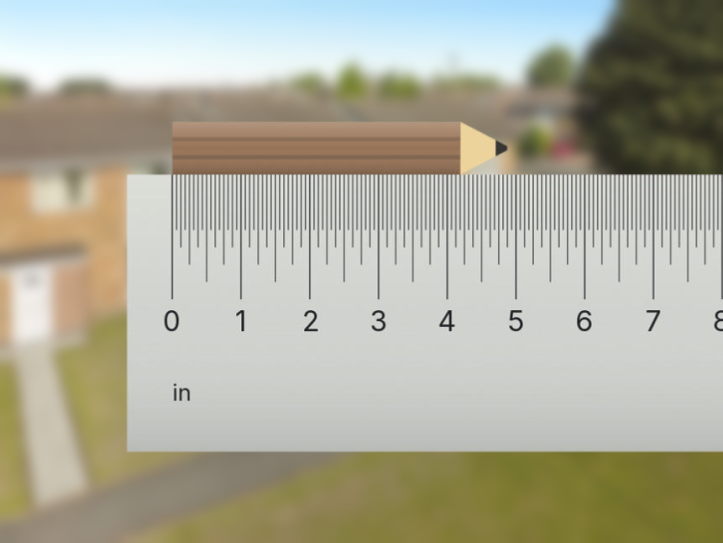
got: 4.875 in
